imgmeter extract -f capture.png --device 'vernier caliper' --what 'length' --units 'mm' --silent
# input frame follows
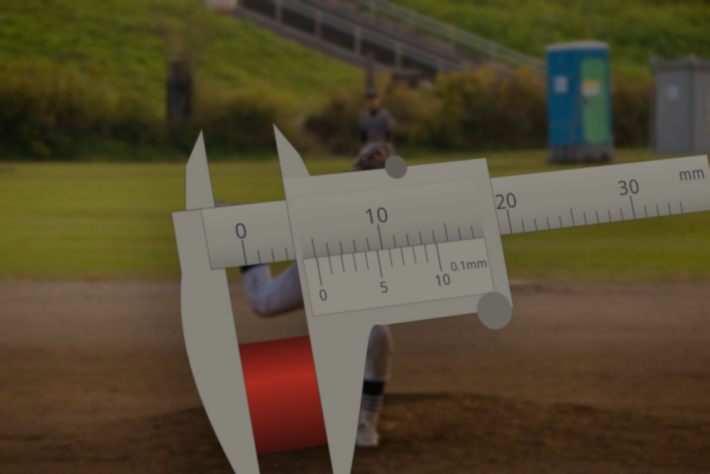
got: 5.1 mm
